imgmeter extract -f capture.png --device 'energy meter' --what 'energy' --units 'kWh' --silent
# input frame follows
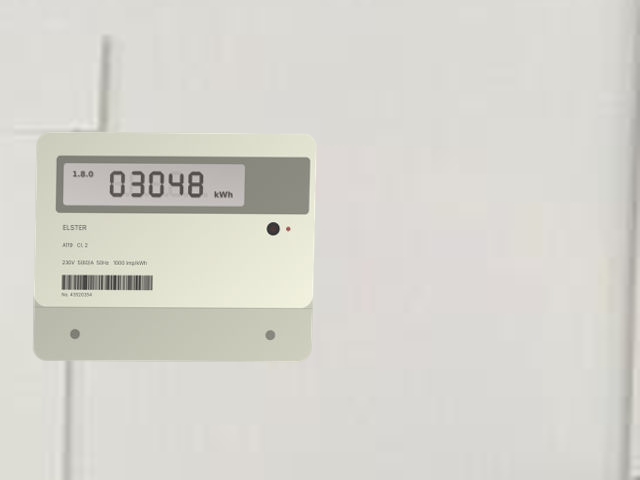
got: 3048 kWh
